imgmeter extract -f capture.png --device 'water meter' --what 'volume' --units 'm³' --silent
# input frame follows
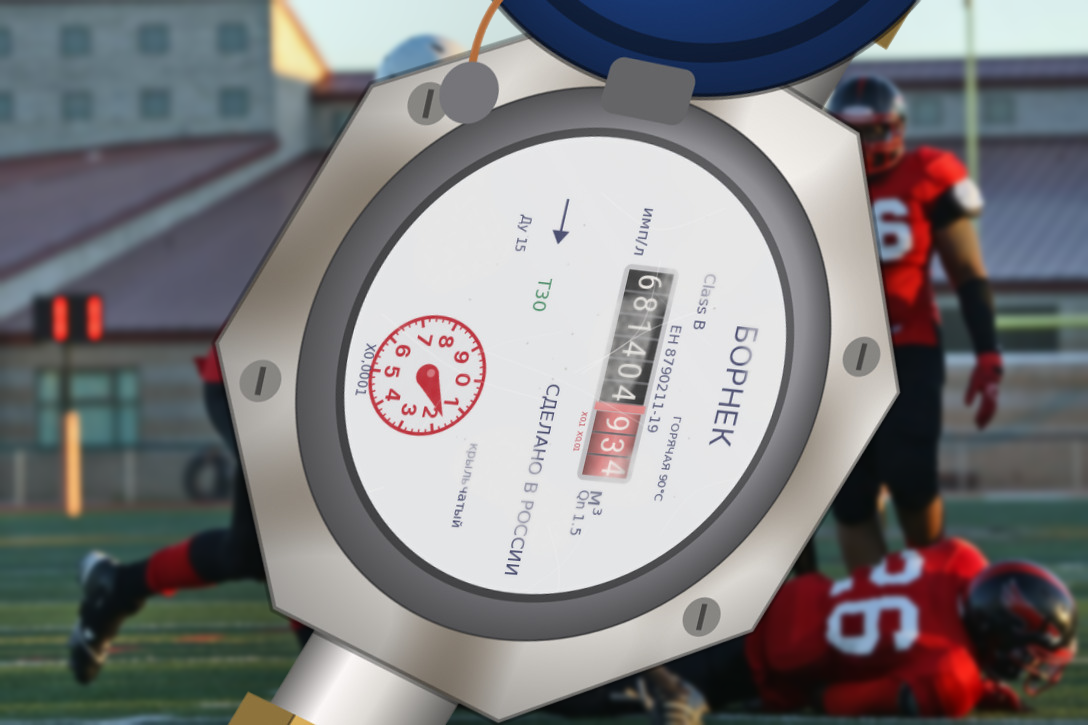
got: 681404.9341 m³
